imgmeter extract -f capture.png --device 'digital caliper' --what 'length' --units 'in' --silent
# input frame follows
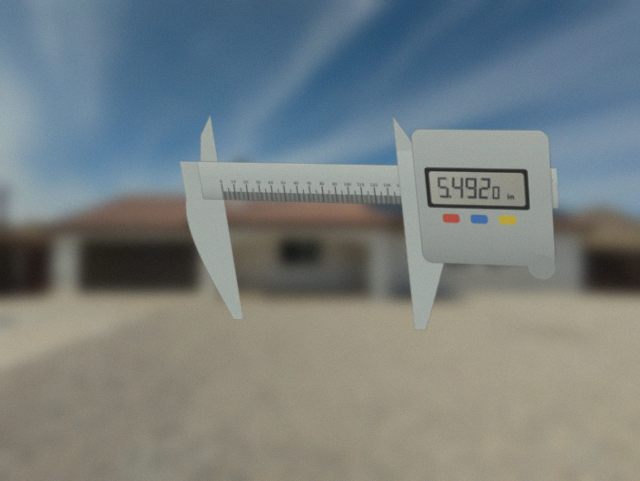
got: 5.4920 in
